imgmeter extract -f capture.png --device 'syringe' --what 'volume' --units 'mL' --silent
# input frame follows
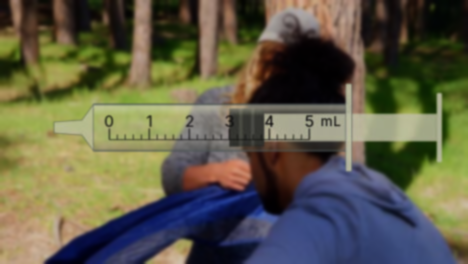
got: 3 mL
